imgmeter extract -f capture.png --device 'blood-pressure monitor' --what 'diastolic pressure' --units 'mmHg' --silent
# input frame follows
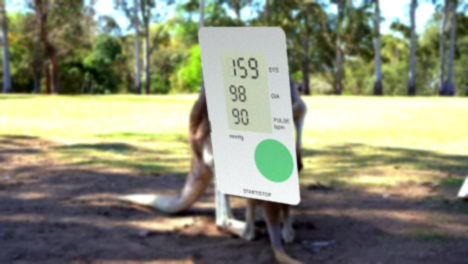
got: 98 mmHg
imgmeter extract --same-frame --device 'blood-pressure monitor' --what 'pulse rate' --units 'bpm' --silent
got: 90 bpm
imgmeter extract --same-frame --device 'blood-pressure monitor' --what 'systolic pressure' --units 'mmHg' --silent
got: 159 mmHg
